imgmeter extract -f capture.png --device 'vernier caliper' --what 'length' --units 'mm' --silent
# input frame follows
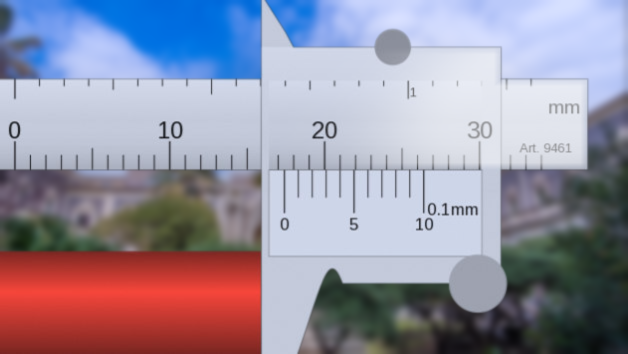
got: 17.4 mm
